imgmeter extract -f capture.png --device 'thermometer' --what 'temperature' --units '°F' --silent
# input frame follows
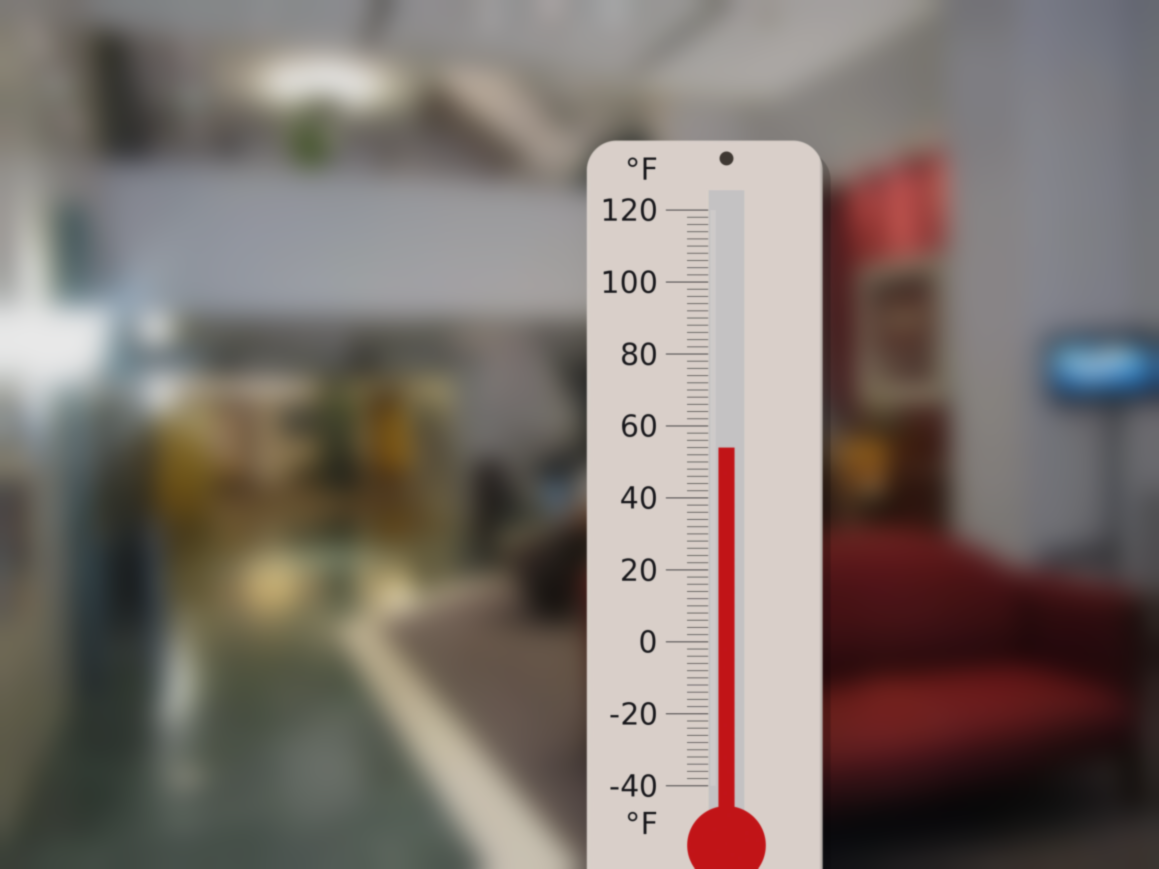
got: 54 °F
